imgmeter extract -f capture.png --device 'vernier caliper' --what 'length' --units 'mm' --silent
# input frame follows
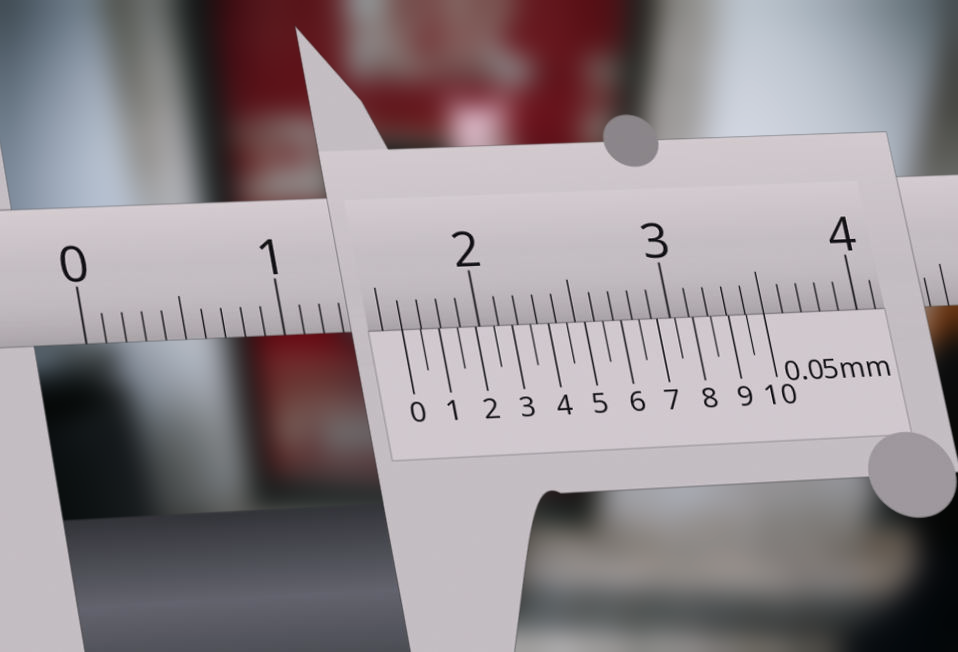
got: 16.0 mm
